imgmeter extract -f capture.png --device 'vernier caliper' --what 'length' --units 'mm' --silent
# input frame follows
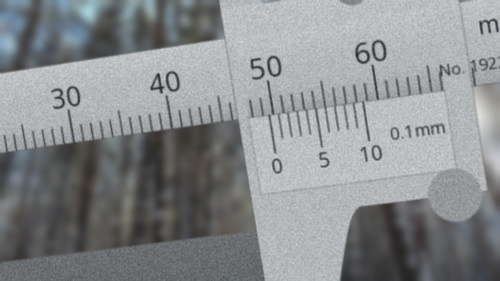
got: 49.6 mm
